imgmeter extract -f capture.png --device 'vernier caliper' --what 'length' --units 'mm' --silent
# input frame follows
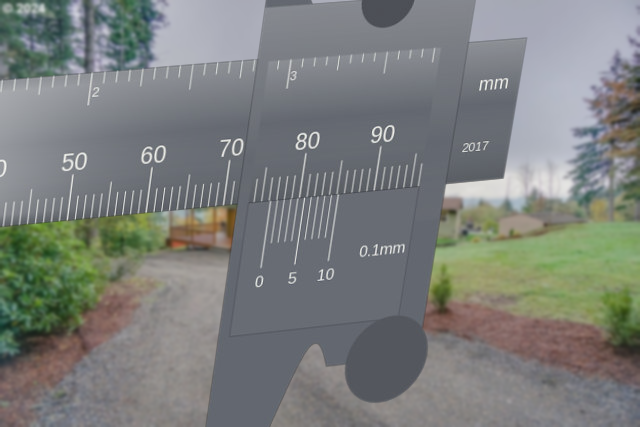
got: 76.2 mm
